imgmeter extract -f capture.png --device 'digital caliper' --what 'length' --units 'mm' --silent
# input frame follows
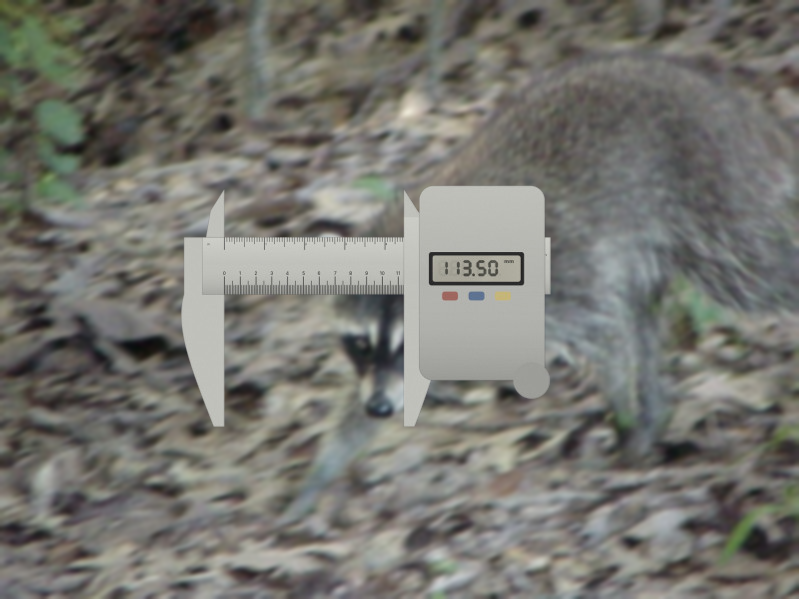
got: 113.50 mm
